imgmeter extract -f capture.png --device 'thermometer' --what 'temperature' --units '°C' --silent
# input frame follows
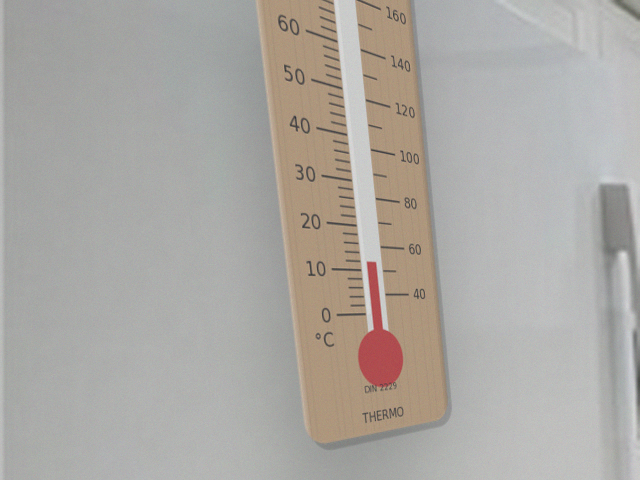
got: 12 °C
